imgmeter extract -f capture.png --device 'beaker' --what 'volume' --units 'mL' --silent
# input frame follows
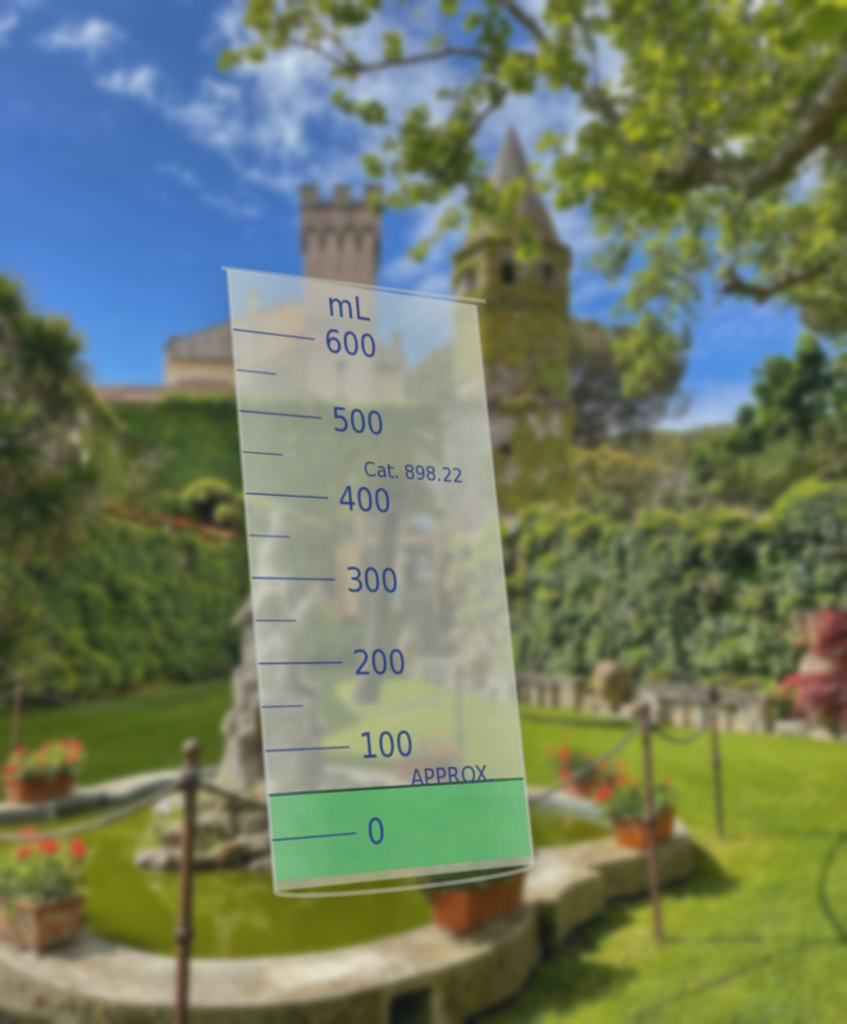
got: 50 mL
